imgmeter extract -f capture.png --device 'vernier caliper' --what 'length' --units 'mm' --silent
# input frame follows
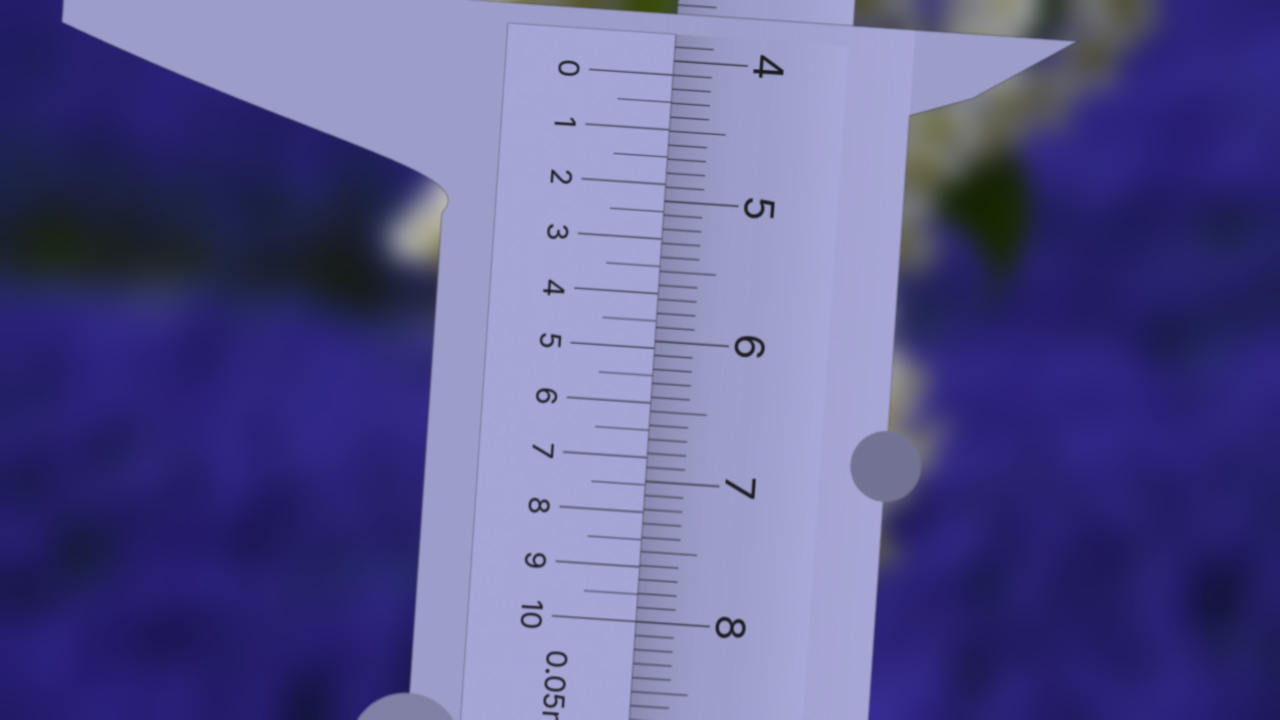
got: 41.0 mm
